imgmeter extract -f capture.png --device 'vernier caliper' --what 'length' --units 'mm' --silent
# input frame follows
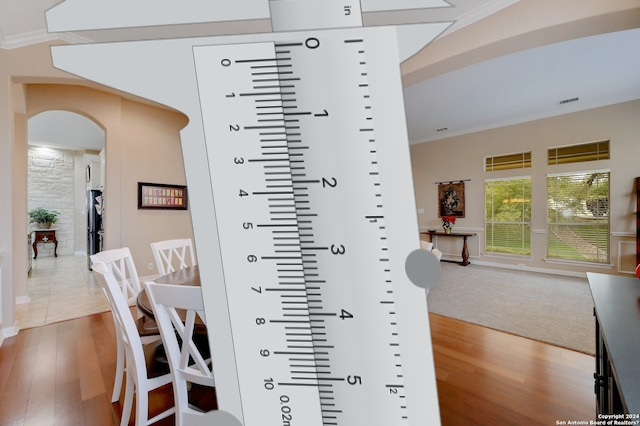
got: 2.0 mm
